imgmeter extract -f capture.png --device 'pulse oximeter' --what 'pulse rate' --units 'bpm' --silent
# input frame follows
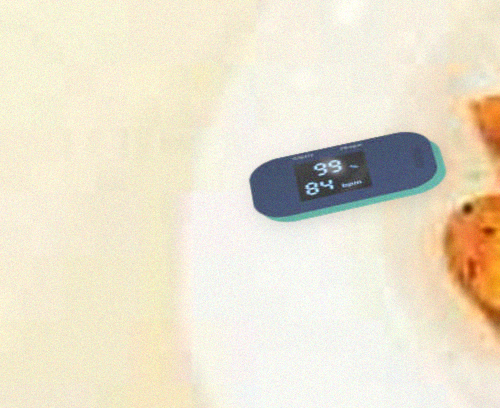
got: 84 bpm
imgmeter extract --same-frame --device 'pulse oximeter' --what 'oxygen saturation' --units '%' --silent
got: 99 %
